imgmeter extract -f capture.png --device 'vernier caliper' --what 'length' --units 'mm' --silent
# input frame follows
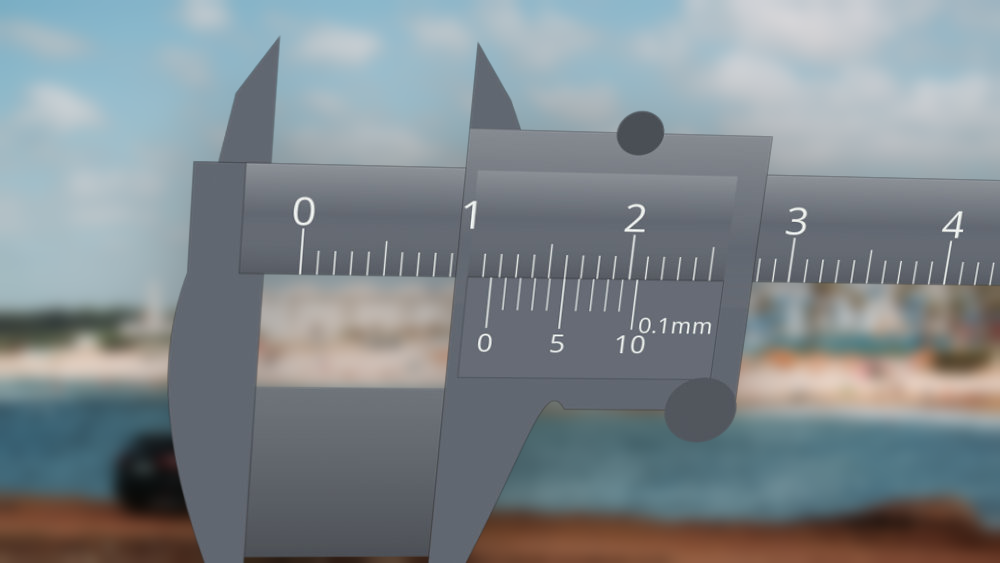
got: 11.5 mm
